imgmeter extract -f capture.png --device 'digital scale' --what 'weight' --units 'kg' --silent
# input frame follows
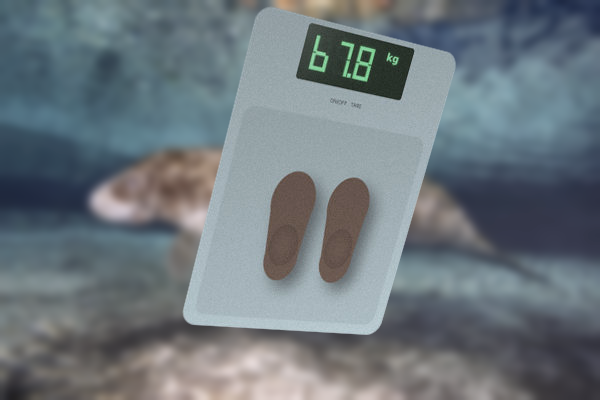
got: 67.8 kg
